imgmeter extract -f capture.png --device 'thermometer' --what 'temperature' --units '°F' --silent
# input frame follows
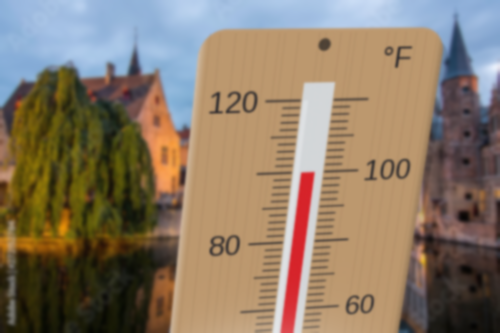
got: 100 °F
